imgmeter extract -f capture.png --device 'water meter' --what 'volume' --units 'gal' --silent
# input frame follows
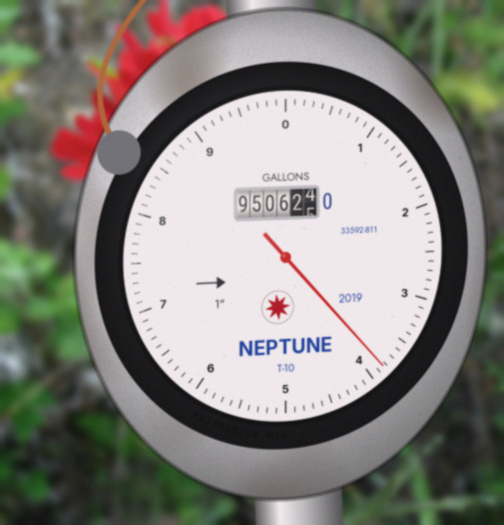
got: 9506243.8 gal
